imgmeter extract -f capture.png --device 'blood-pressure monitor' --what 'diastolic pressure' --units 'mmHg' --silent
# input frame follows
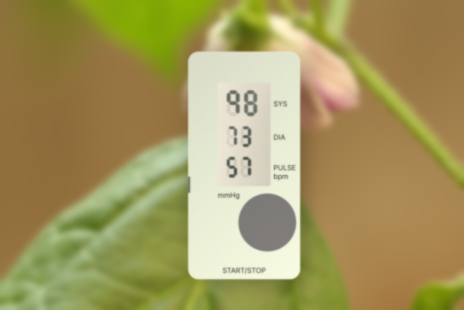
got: 73 mmHg
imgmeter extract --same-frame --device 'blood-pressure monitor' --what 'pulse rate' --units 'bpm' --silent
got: 57 bpm
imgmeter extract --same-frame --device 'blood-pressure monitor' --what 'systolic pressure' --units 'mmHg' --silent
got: 98 mmHg
